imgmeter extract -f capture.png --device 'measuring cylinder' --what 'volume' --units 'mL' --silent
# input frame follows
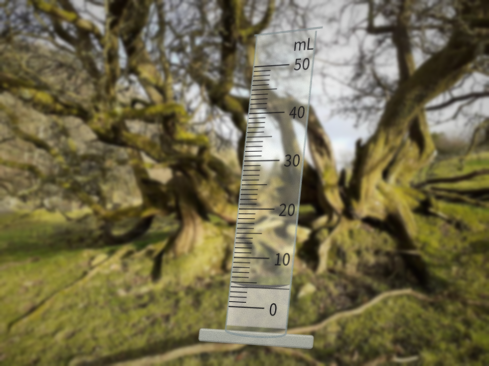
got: 4 mL
